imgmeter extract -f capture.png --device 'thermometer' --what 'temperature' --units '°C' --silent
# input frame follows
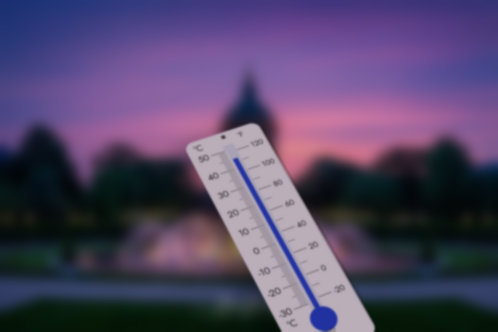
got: 45 °C
